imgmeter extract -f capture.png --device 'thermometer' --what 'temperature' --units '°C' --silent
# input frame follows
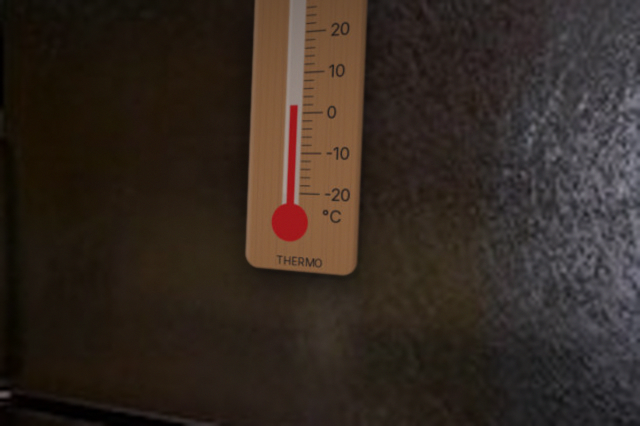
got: 2 °C
